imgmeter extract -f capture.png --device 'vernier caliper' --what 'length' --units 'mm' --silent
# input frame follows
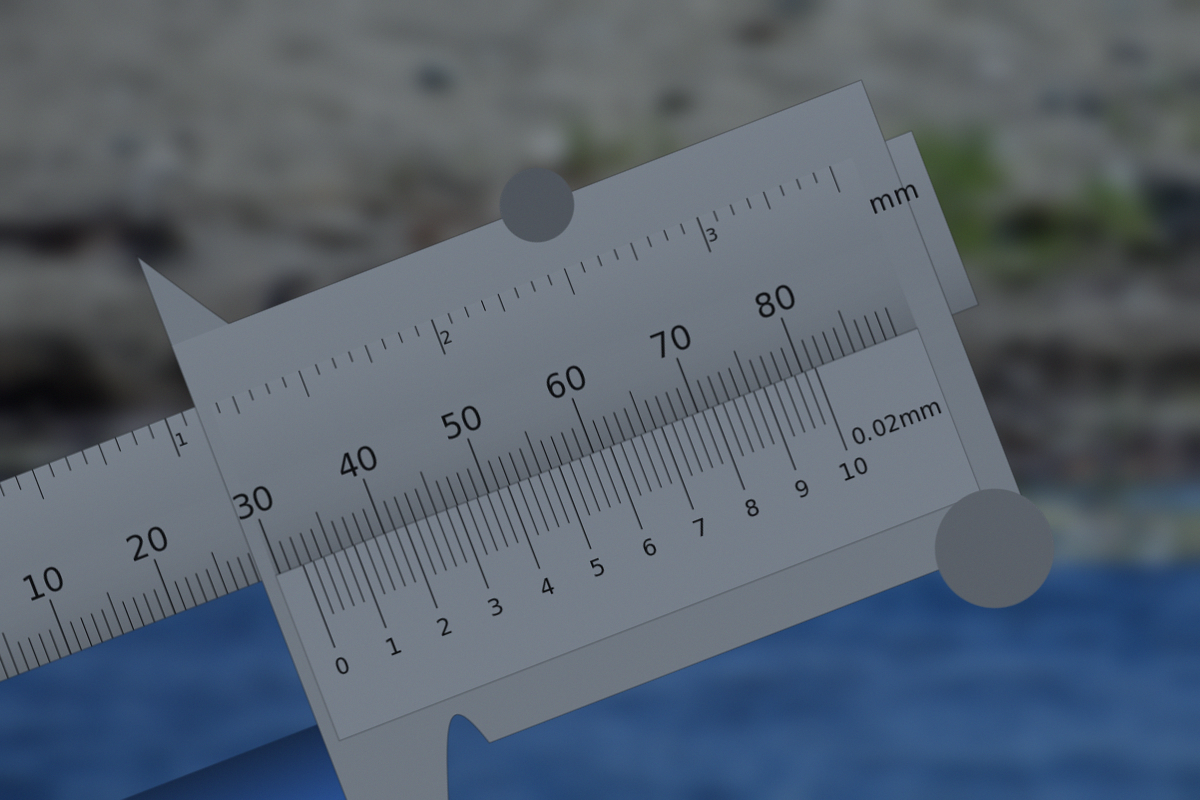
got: 32.2 mm
